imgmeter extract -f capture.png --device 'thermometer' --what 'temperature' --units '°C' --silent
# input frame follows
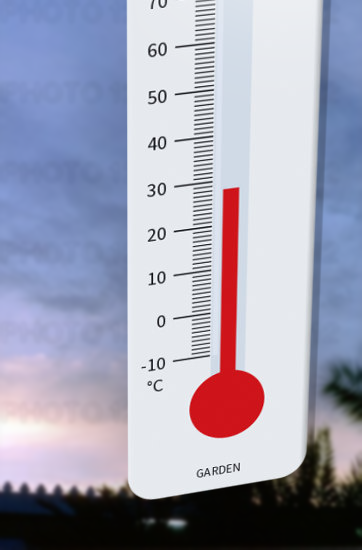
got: 28 °C
